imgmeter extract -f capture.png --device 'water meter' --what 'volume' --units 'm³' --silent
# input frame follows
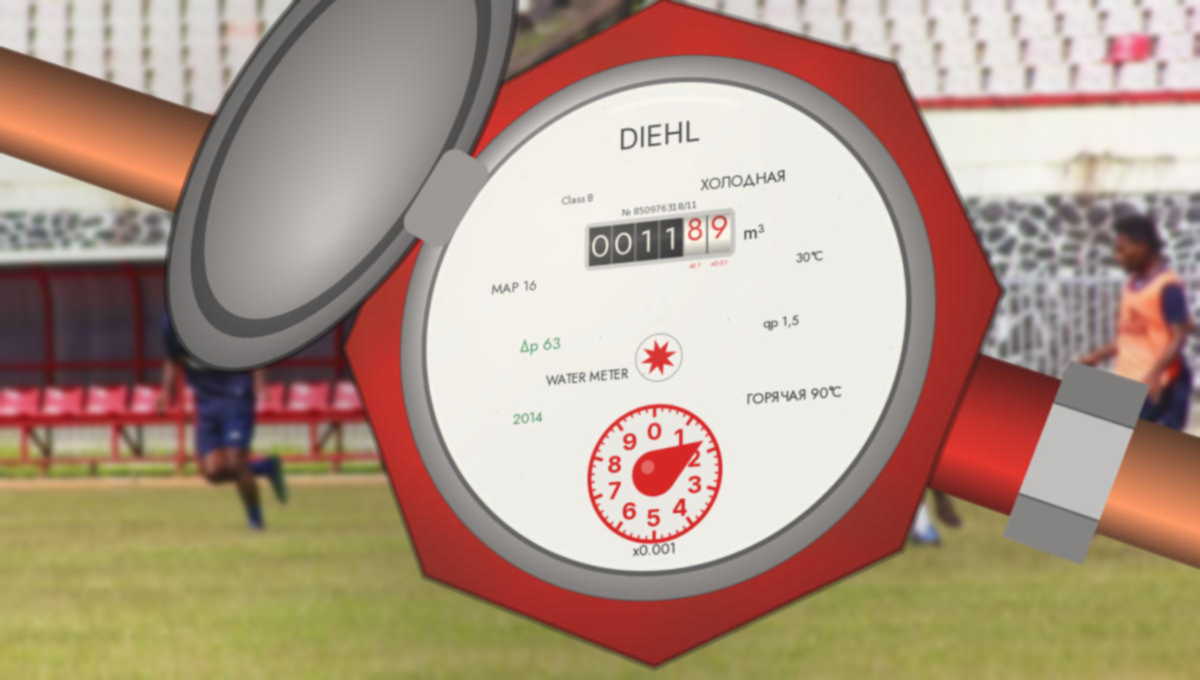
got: 11.891 m³
